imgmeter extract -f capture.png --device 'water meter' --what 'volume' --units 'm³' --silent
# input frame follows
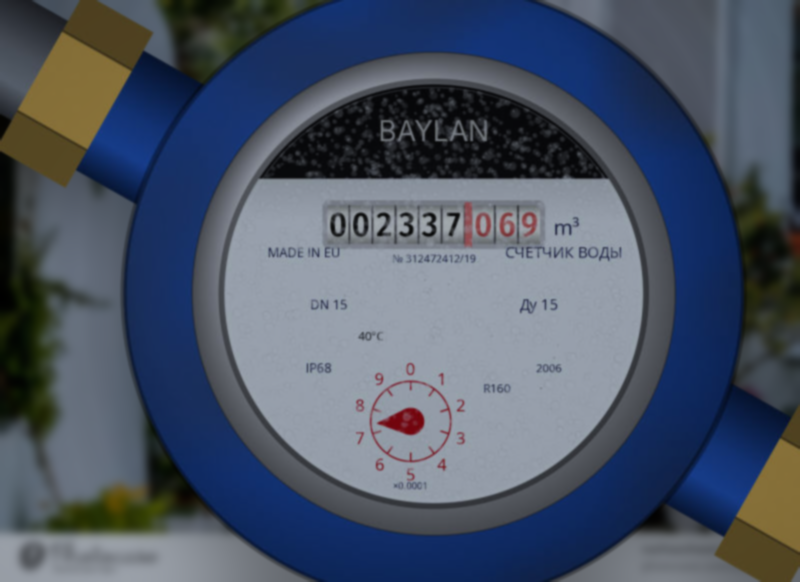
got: 2337.0697 m³
